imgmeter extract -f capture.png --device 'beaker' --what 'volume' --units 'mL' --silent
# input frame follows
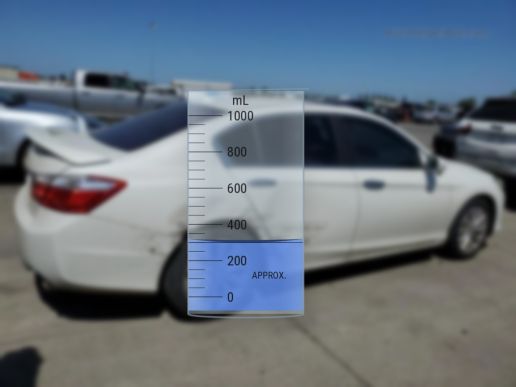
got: 300 mL
